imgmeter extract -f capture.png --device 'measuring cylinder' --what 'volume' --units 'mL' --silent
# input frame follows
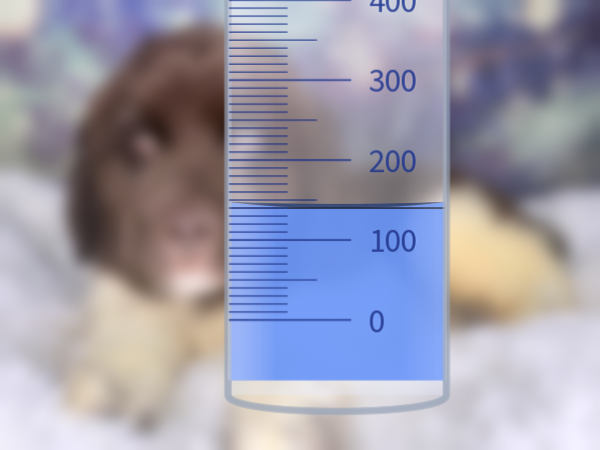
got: 140 mL
